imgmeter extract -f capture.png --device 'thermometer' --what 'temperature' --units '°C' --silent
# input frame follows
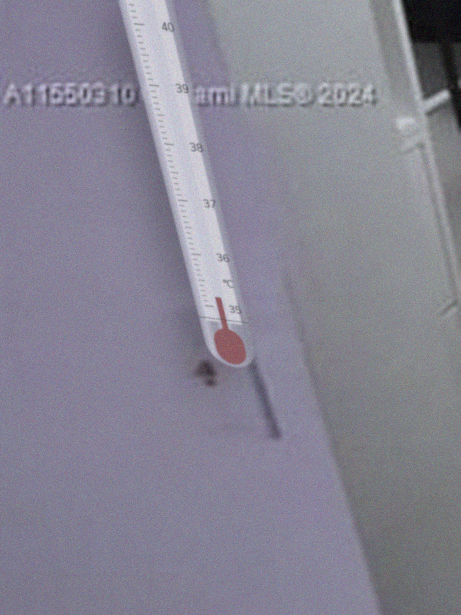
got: 35.2 °C
